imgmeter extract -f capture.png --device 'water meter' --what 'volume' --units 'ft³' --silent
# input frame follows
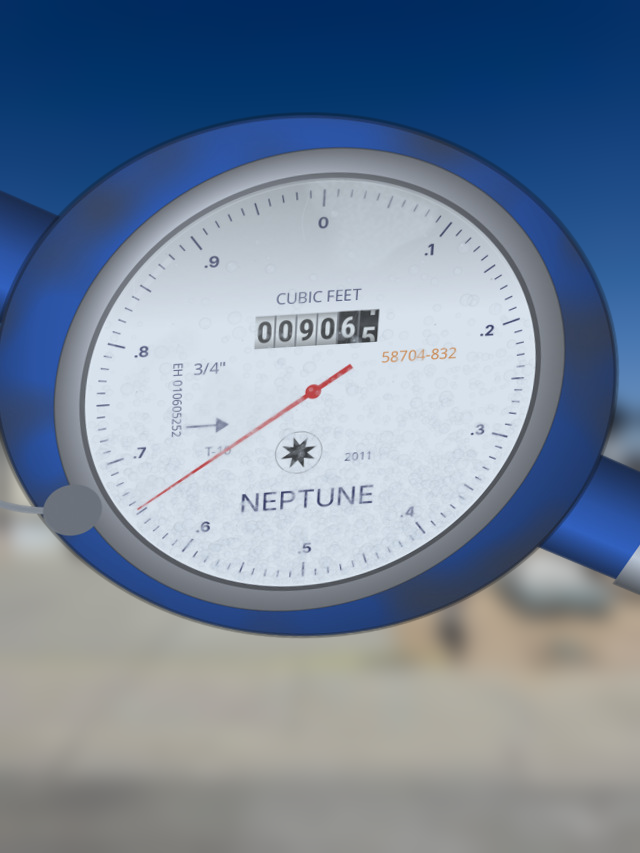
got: 9064.65 ft³
